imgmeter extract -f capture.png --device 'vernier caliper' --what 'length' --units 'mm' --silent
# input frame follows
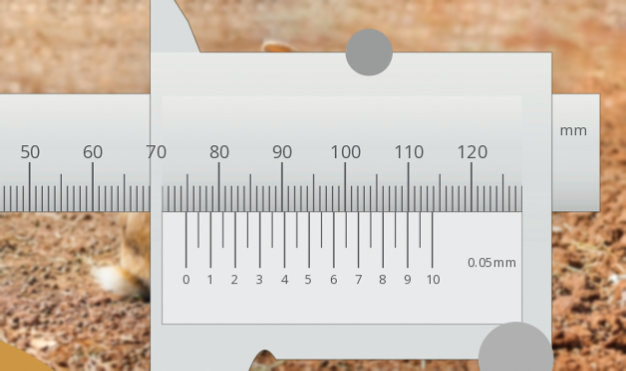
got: 74.8 mm
